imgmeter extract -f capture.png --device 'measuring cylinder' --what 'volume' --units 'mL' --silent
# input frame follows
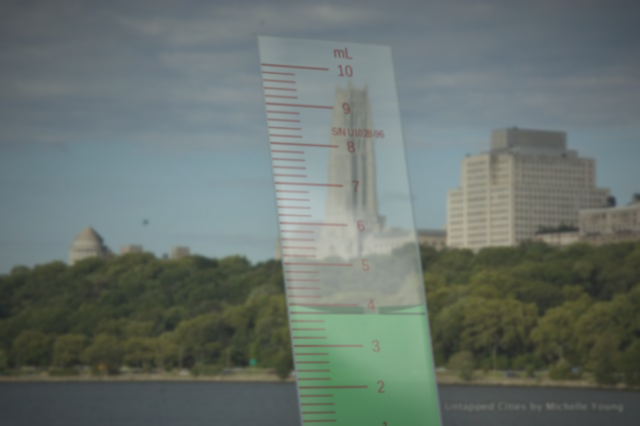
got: 3.8 mL
